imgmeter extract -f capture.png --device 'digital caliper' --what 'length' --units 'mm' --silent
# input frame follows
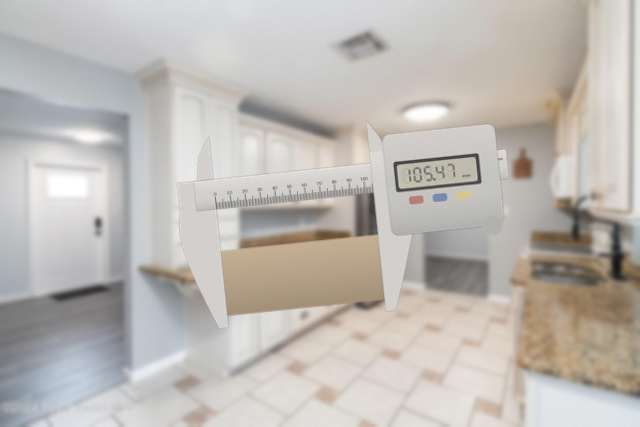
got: 105.47 mm
